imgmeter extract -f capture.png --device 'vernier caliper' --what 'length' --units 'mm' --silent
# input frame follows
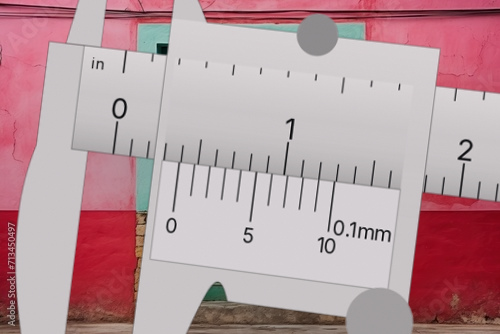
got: 3.9 mm
